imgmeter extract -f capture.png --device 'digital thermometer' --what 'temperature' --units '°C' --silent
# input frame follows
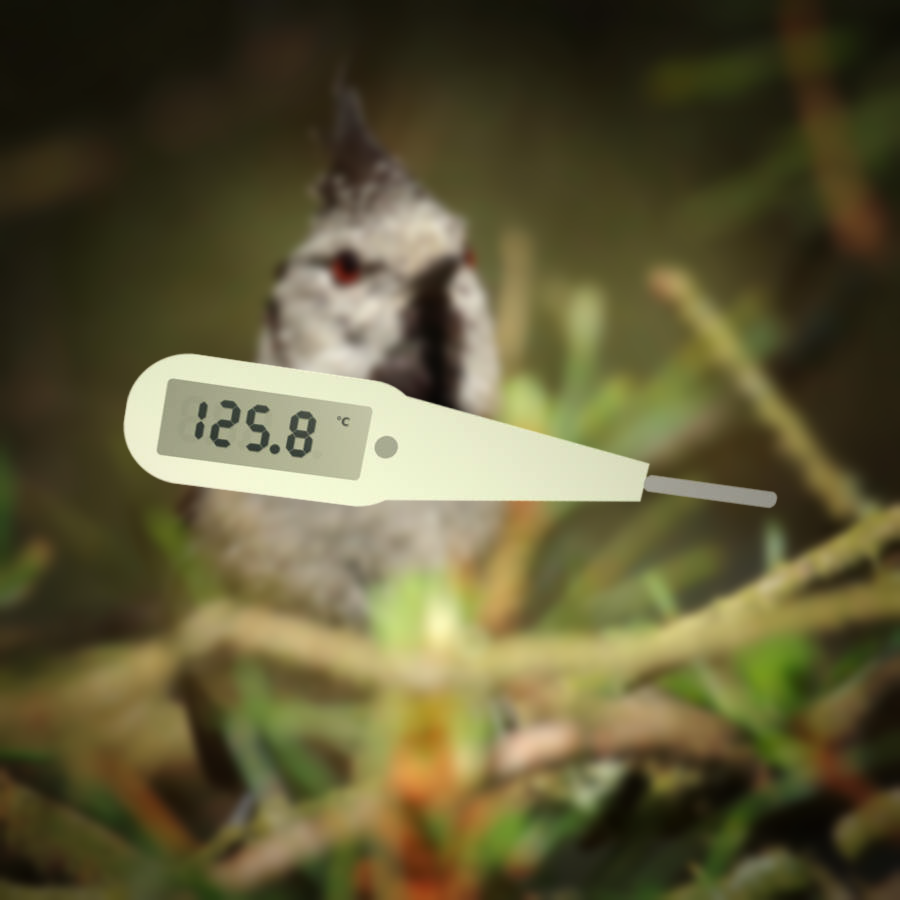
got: 125.8 °C
